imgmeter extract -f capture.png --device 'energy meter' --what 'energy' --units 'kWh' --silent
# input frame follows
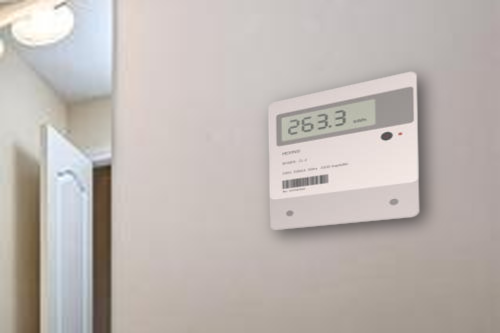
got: 263.3 kWh
